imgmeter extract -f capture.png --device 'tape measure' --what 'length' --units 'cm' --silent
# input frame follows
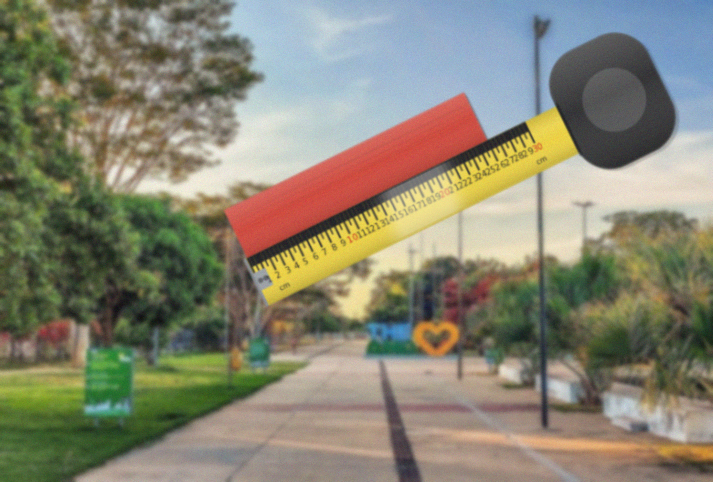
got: 26 cm
